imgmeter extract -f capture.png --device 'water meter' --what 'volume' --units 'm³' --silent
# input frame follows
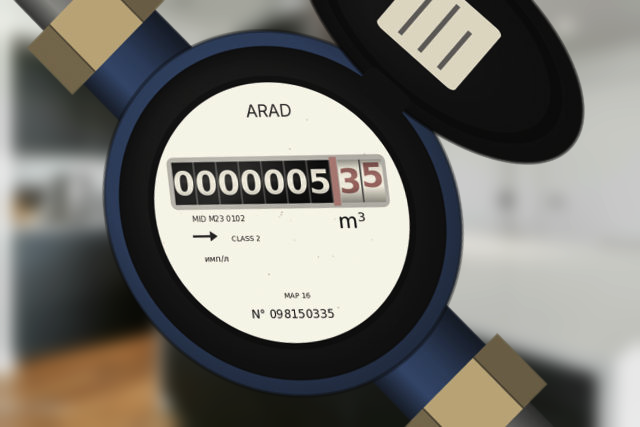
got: 5.35 m³
